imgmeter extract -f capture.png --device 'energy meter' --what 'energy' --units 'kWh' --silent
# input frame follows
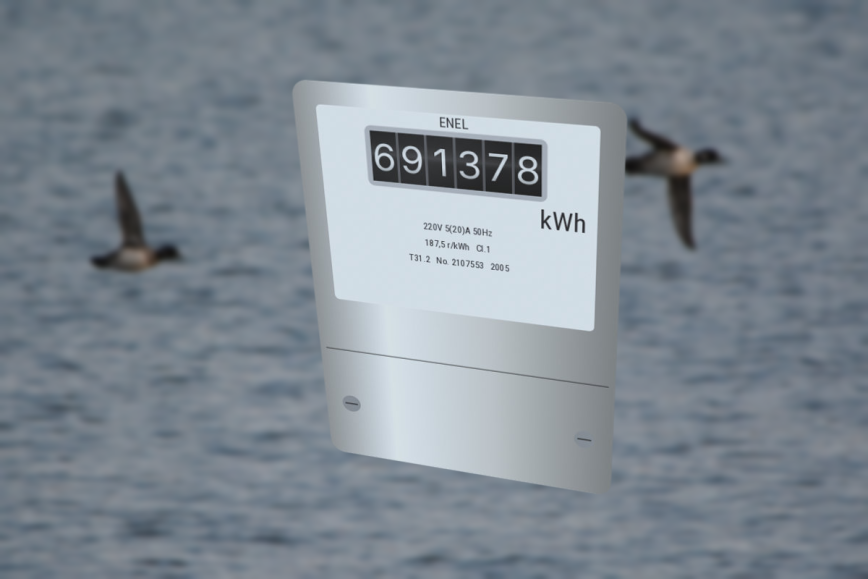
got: 691378 kWh
